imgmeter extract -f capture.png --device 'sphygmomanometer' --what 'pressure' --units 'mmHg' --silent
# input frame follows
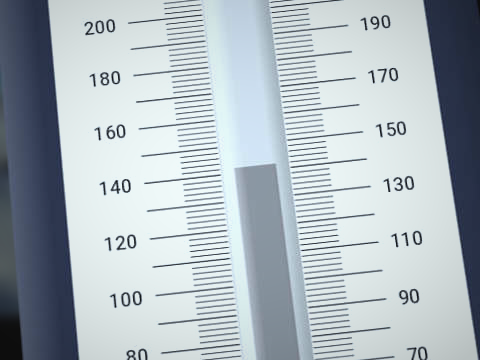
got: 142 mmHg
